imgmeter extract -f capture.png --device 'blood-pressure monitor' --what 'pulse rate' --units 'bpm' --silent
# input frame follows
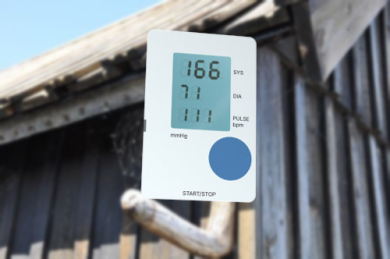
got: 111 bpm
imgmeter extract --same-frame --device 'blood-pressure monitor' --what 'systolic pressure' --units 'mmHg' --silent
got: 166 mmHg
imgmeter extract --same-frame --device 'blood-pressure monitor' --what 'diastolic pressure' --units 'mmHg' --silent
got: 71 mmHg
